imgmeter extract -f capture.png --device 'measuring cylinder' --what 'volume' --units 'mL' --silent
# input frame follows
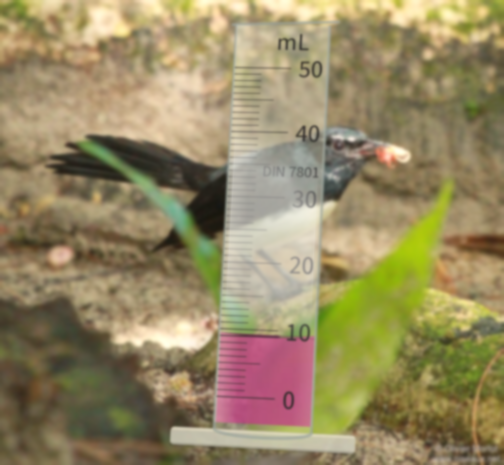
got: 9 mL
